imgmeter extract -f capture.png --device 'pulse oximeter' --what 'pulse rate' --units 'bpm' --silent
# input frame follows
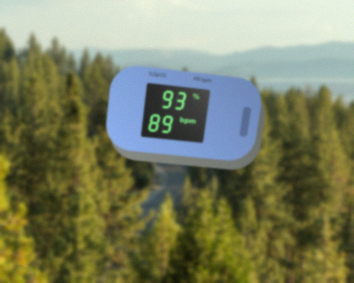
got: 89 bpm
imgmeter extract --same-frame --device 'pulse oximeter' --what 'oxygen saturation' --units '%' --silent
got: 93 %
